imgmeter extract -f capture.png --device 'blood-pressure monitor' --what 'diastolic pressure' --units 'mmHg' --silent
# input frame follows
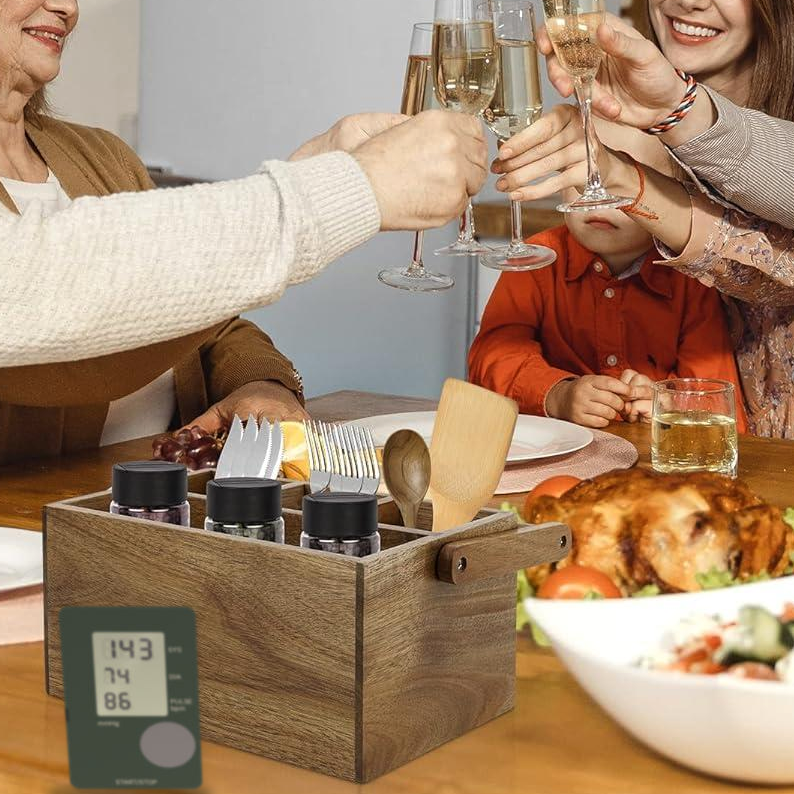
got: 74 mmHg
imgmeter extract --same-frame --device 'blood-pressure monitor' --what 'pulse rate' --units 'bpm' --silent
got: 86 bpm
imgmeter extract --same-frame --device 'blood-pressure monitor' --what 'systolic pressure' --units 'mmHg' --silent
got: 143 mmHg
